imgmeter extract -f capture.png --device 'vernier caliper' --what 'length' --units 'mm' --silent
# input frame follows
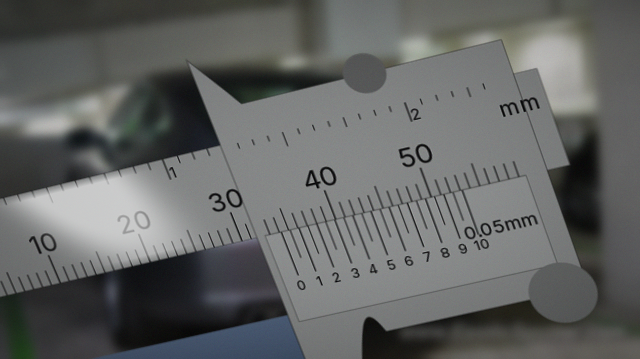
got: 34.2 mm
